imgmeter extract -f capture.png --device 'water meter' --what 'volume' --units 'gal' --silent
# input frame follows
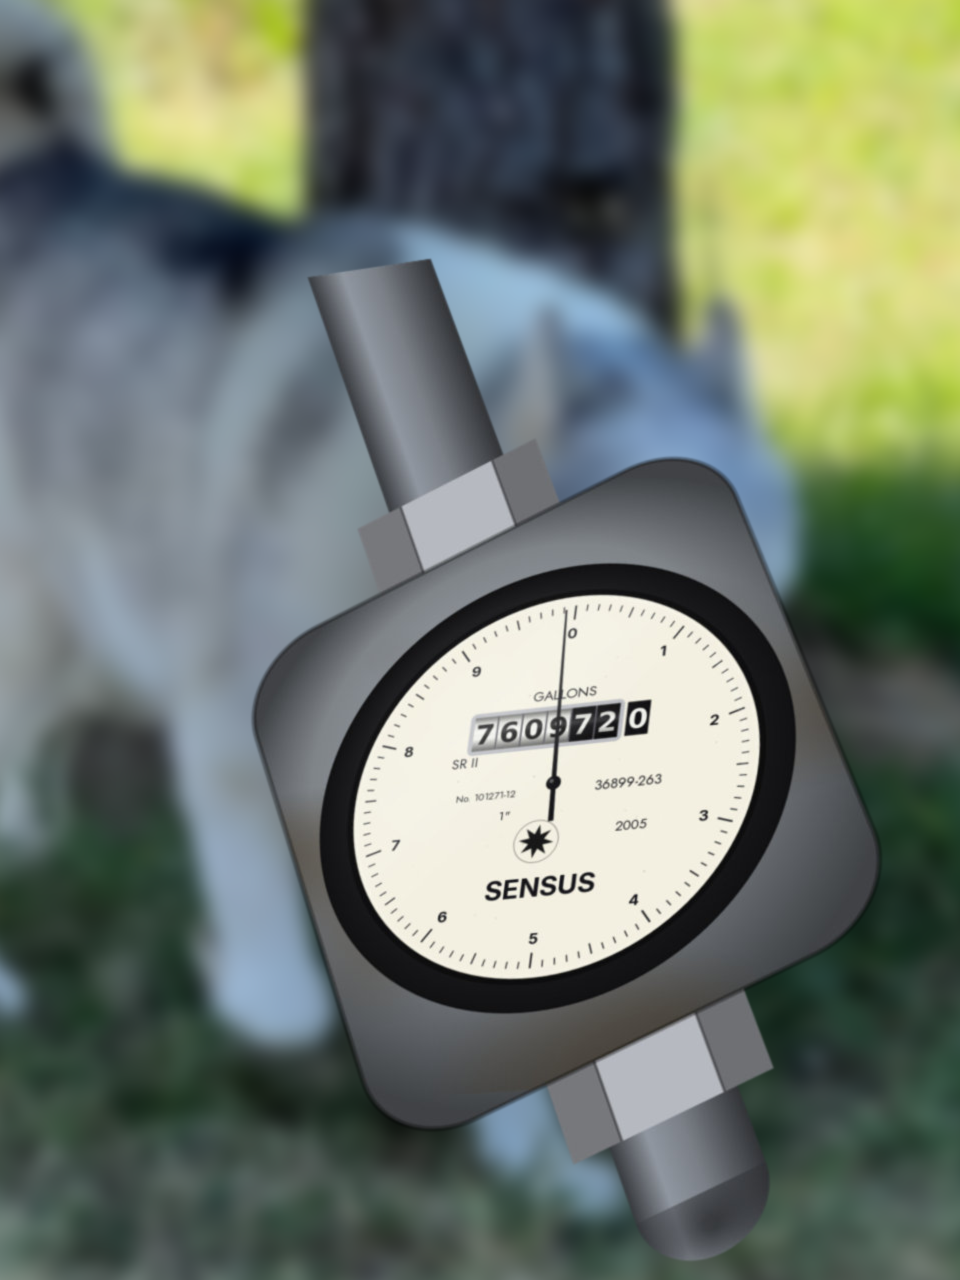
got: 7609719.9 gal
